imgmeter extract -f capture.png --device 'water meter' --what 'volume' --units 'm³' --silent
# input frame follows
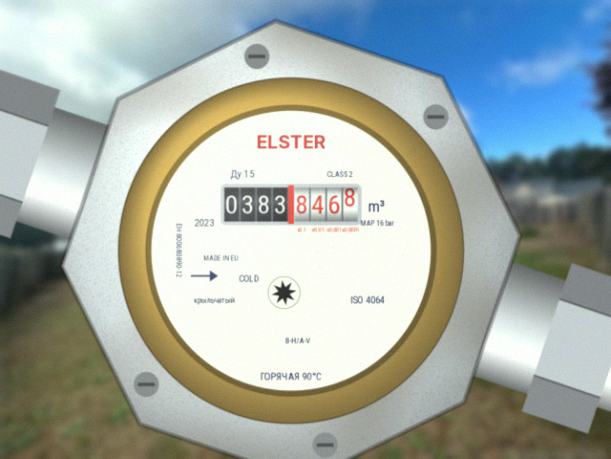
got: 383.8468 m³
